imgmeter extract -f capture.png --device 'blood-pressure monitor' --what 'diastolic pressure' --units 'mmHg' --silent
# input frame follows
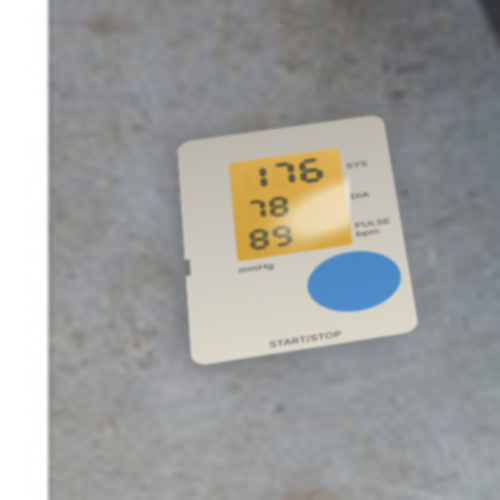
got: 78 mmHg
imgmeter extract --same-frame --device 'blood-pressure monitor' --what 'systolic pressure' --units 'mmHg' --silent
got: 176 mmHg
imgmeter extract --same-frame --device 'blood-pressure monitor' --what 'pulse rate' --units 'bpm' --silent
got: 89 bpm
